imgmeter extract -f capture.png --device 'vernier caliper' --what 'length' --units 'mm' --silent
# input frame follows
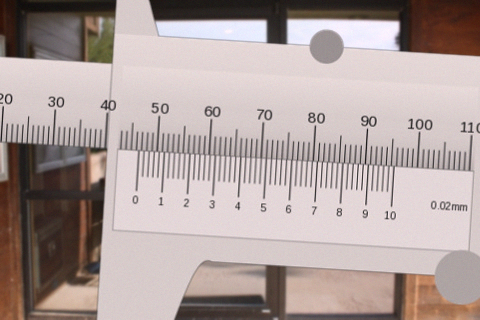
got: 46.5 mm
